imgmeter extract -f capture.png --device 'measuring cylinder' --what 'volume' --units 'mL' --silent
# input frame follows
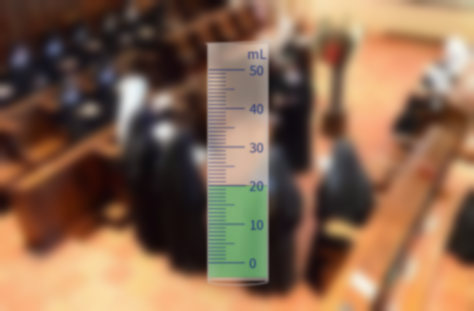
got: 20 mL
